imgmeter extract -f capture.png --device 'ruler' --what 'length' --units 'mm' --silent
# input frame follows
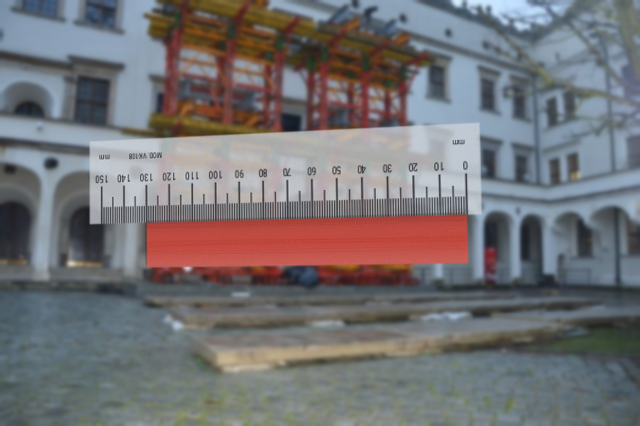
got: 130 mm
